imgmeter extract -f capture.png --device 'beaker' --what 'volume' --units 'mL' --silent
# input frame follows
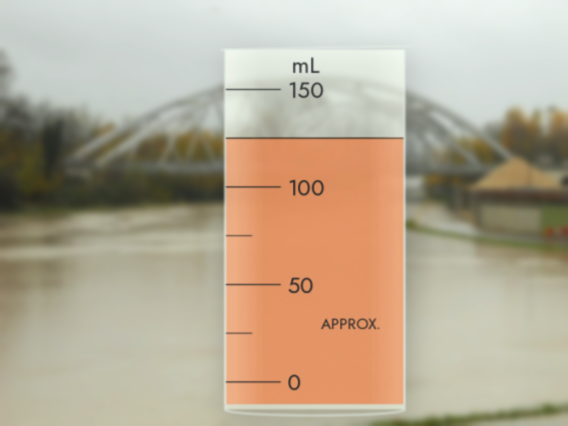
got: 125 mL
